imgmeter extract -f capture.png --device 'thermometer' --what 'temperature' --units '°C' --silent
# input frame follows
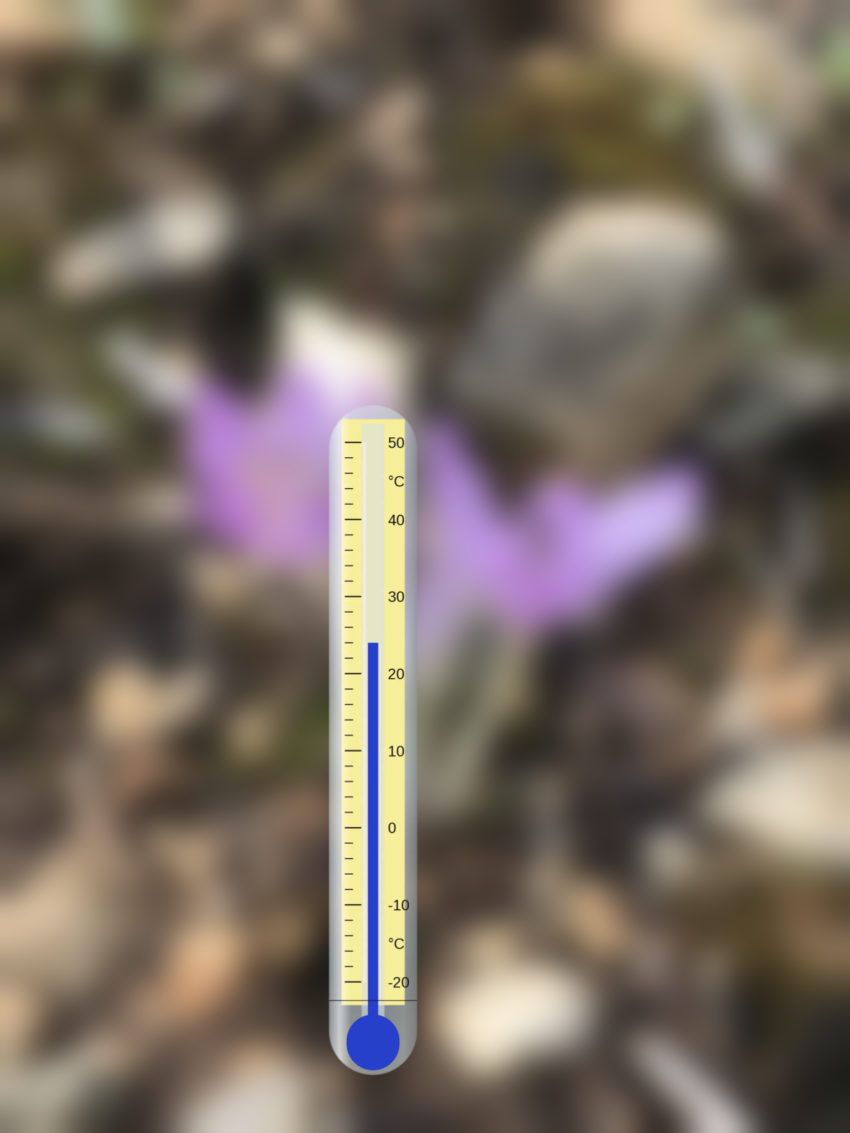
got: 24 °C
